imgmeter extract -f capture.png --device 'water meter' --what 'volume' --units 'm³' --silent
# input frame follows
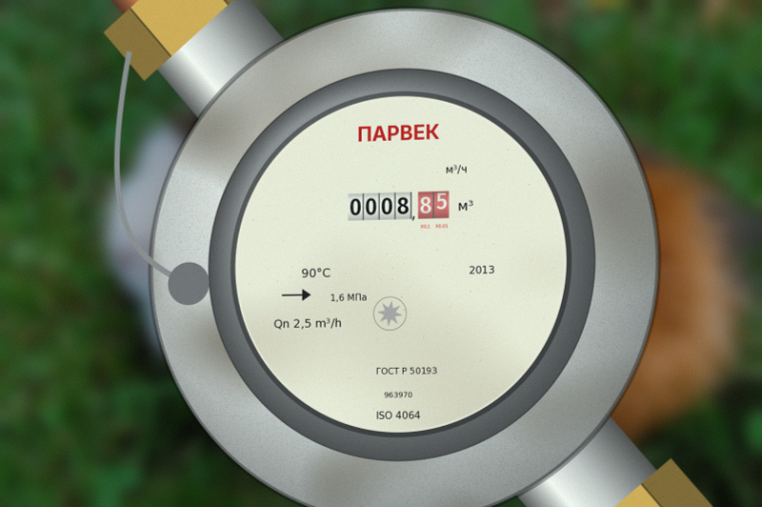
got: 8.85 m³
